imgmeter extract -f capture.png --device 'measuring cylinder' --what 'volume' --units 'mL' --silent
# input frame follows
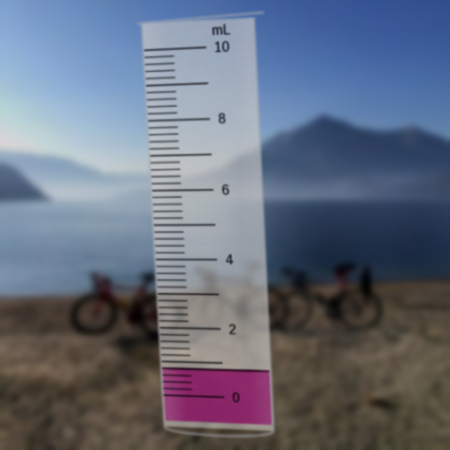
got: 0.8 mL
